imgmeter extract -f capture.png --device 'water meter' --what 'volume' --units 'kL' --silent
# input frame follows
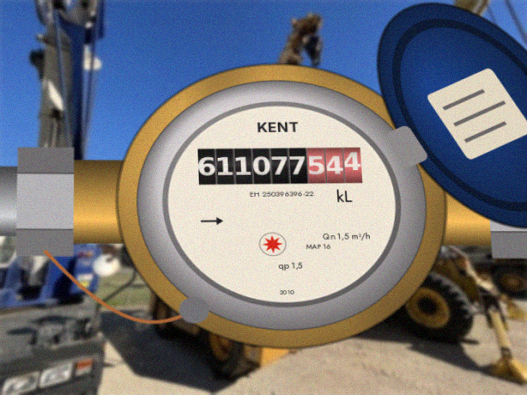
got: 611077.544 kL
